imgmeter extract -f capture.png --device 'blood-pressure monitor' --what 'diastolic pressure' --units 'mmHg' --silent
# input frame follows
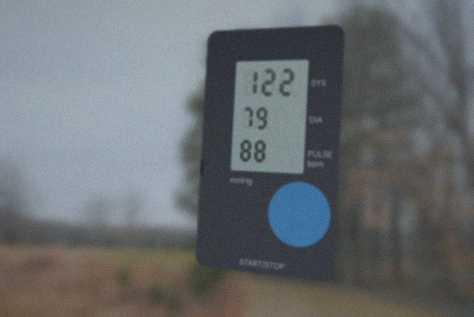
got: 79 mmHg
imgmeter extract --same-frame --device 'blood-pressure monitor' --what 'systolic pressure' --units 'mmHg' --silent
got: 122 mmHg
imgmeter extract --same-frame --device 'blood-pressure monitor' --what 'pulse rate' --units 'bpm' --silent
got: 88 bpm
